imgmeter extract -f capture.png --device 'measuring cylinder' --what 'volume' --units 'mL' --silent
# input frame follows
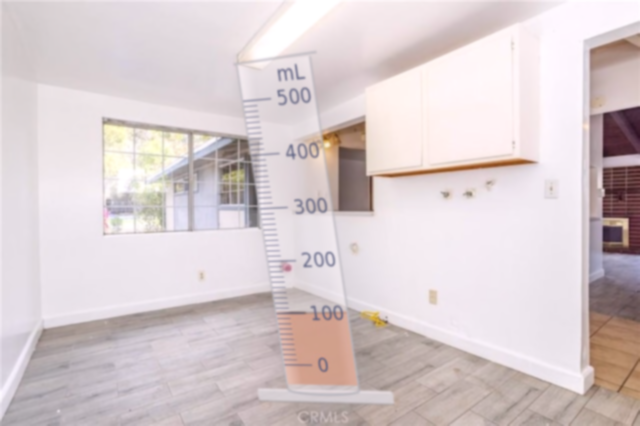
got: 100 mL
